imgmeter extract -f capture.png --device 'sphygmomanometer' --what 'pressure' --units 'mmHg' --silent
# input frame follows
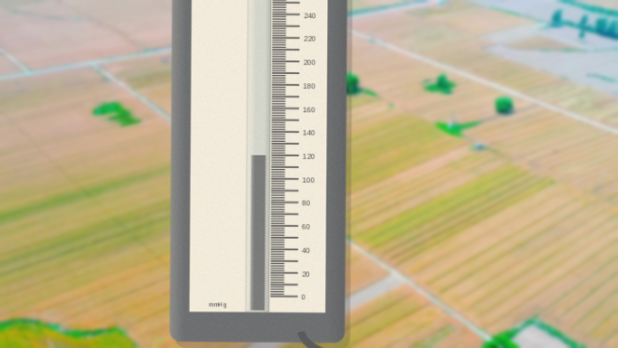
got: 120 mmHg
